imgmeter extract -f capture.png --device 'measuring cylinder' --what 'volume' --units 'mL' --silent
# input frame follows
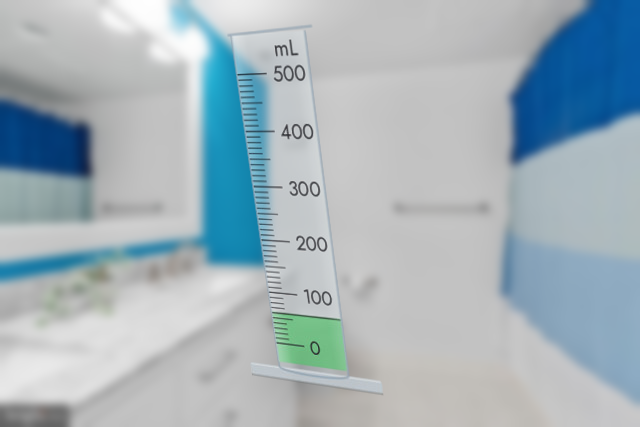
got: 60 mL
